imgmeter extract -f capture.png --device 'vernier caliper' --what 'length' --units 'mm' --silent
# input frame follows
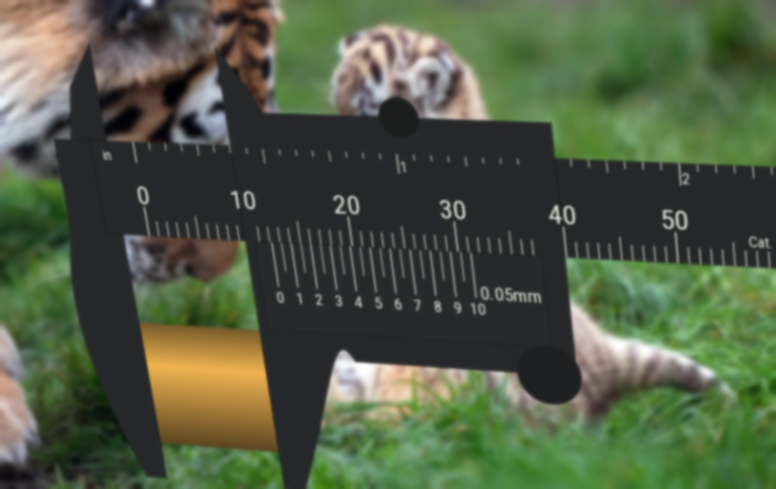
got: 12.2 mm
